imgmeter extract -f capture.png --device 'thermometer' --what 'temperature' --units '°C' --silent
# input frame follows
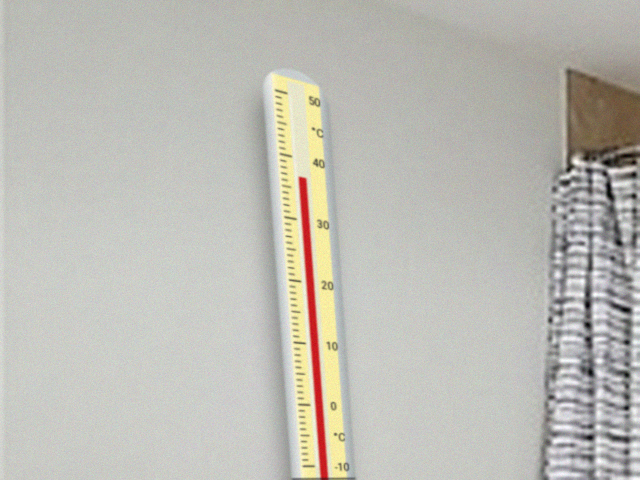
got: 37 °C
